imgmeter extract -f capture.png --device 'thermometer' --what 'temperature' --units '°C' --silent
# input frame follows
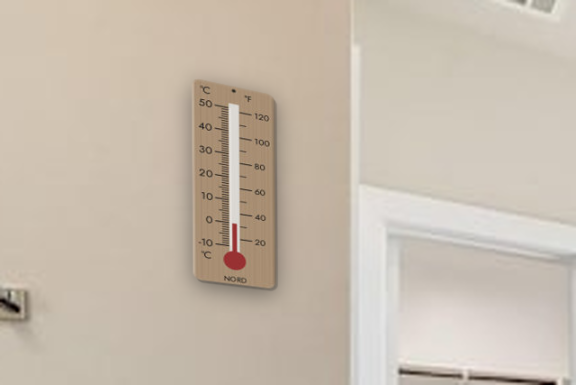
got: 0 °C
